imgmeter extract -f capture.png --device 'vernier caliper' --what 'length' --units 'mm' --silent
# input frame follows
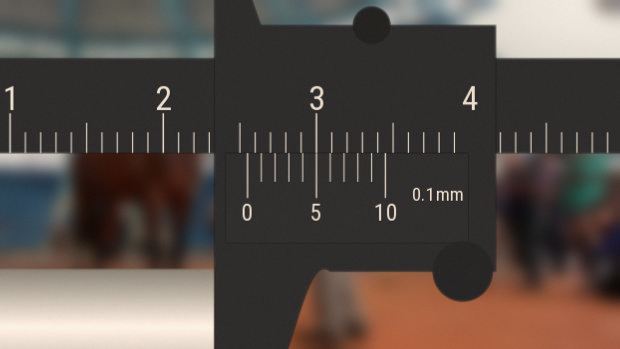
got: 25.5 mm
